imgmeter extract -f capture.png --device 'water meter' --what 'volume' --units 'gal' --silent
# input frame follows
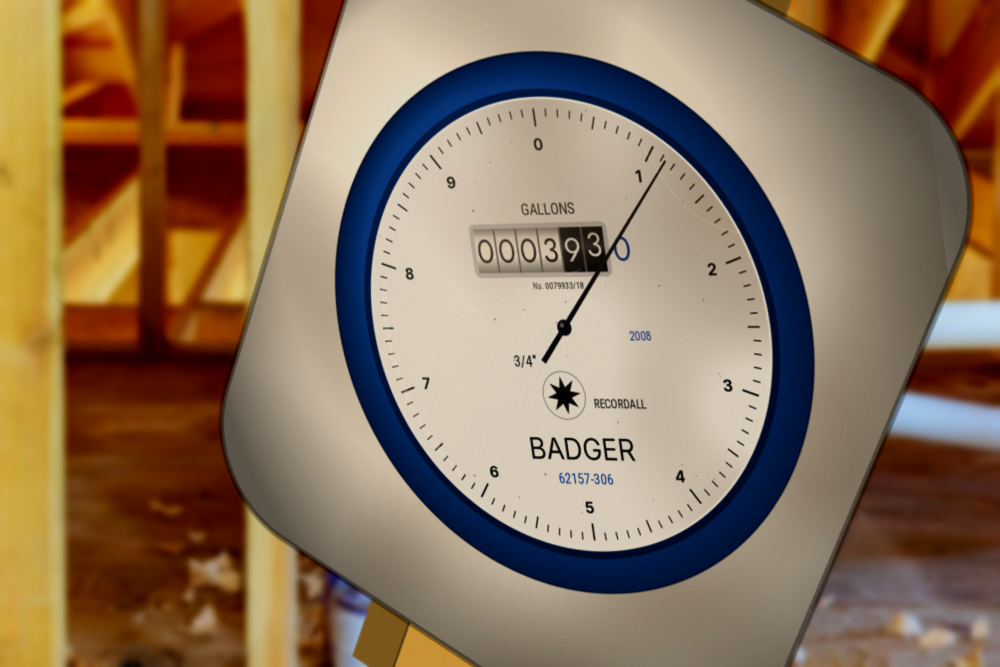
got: 3931.1 gal
